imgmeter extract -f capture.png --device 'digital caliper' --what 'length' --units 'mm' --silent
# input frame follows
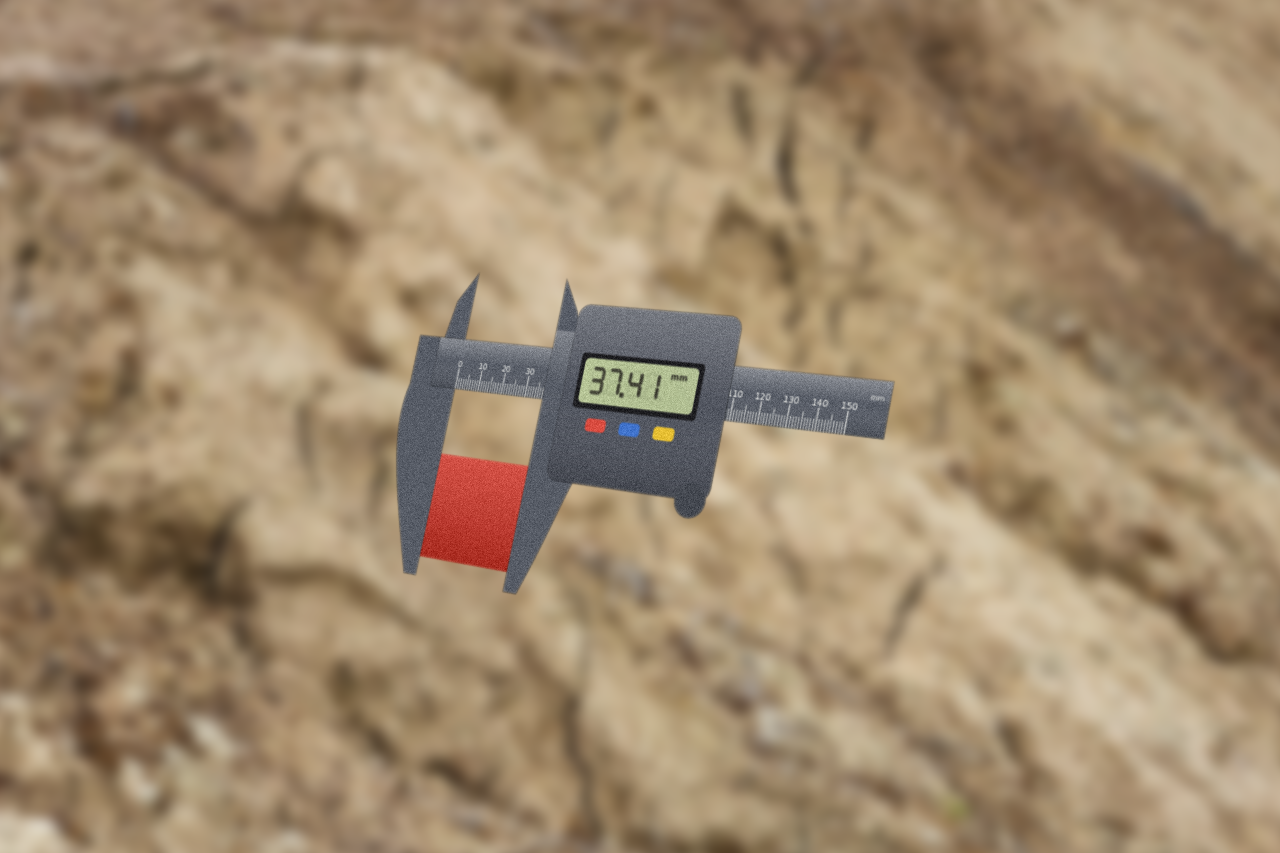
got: 37.41 mm
